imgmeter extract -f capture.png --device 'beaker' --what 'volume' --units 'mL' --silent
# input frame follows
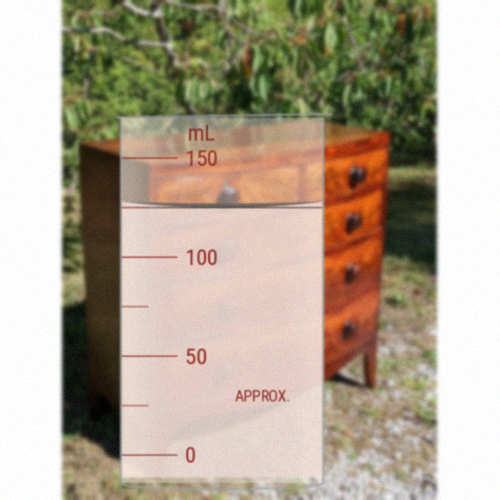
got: 125 mL
